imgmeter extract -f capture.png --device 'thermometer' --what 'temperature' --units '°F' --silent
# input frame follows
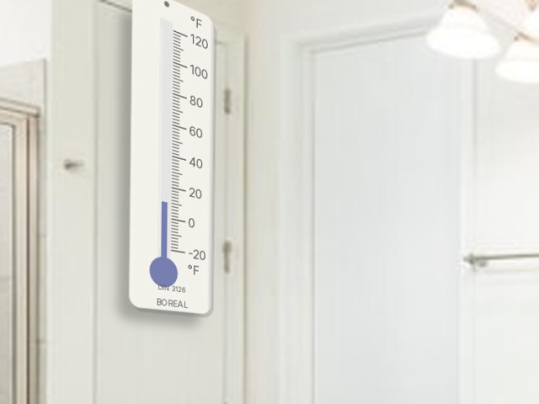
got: 10 °F
